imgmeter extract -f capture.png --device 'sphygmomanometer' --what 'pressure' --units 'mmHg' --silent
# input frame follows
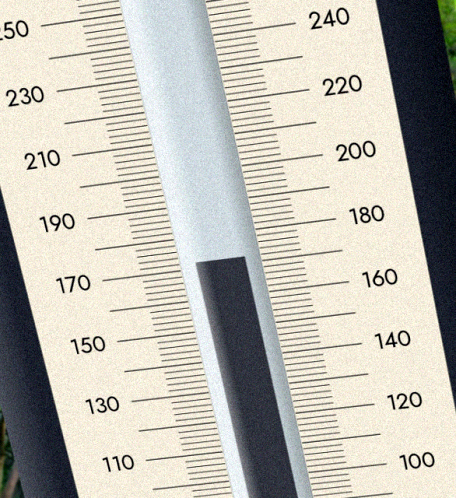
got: 172 mmHg
